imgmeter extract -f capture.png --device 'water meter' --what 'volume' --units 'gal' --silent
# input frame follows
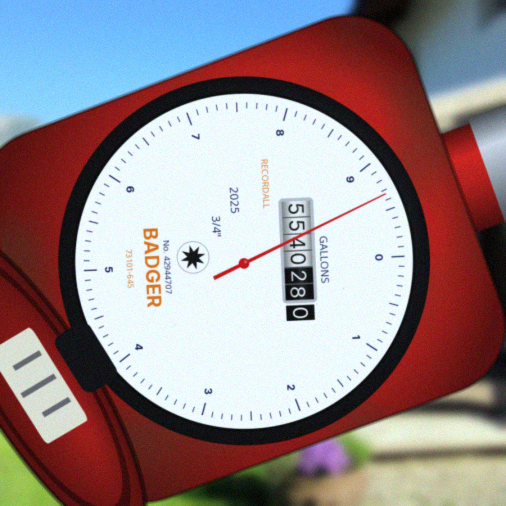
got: 5540279.3 gal
